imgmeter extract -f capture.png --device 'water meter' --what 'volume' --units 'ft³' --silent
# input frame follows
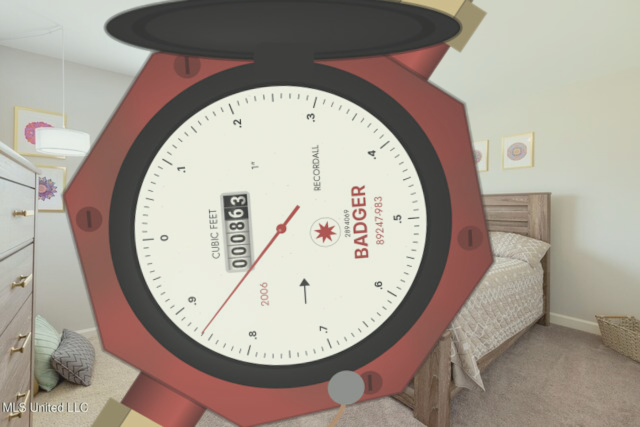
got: 862.86 ft³
